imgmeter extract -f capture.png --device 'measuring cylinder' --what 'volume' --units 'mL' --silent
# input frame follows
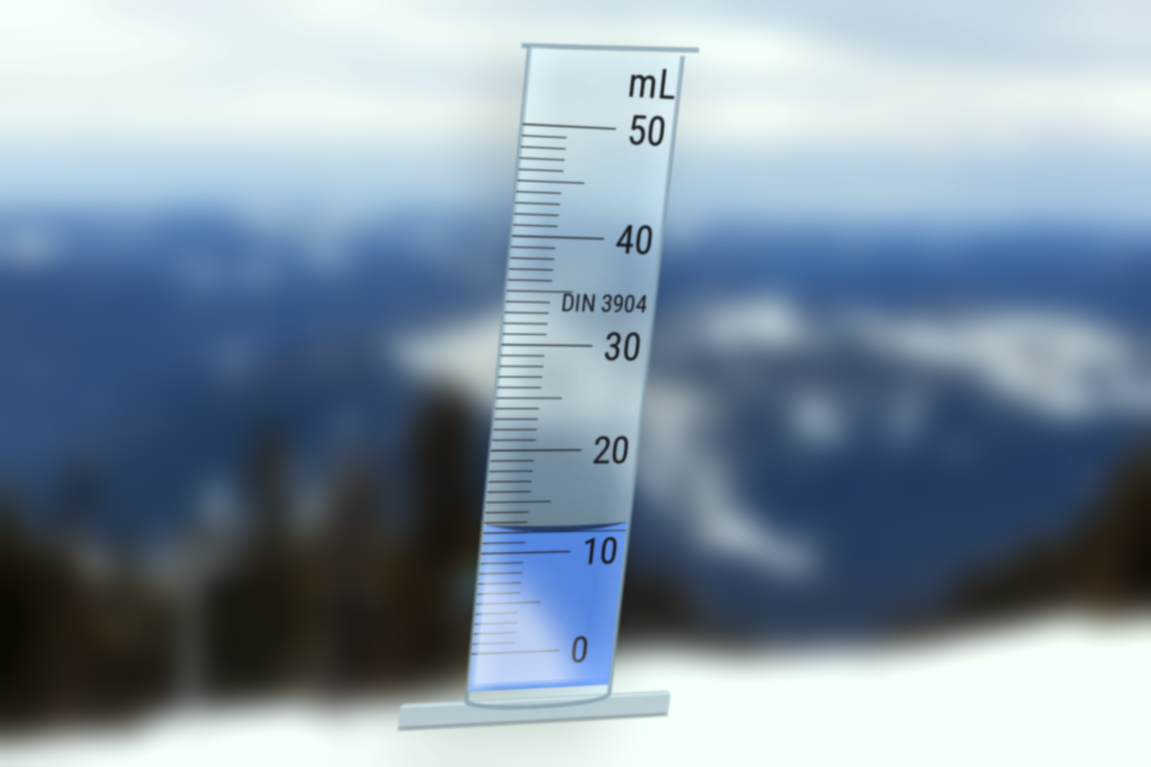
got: 12 mL
